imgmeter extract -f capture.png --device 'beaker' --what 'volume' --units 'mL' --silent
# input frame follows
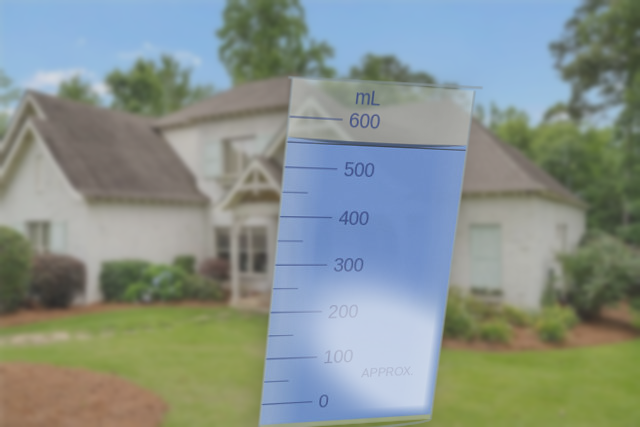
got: 550 mL
